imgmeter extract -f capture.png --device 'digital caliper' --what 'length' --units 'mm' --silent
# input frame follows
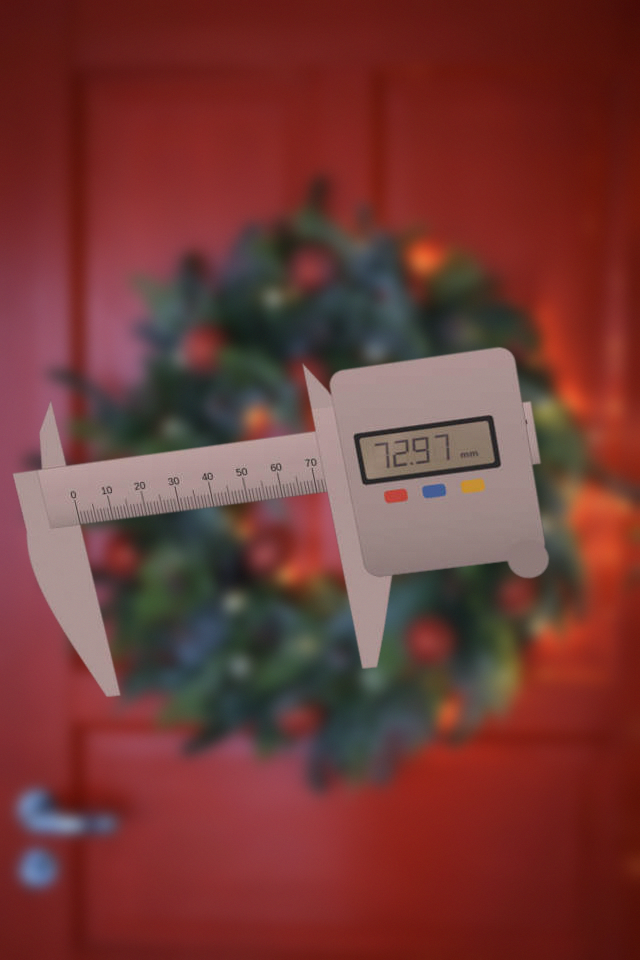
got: 72.97 mm
